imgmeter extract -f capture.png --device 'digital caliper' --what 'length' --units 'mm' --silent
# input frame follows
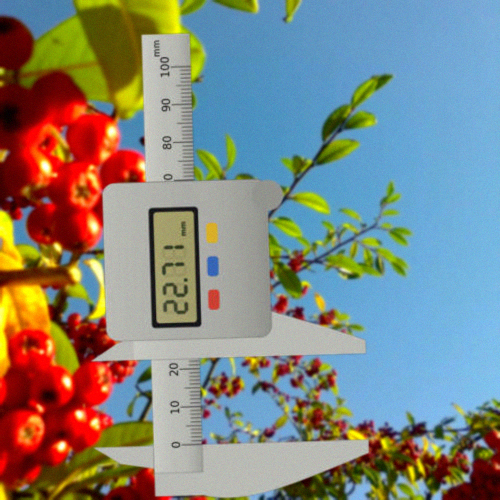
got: 22.71 mm
